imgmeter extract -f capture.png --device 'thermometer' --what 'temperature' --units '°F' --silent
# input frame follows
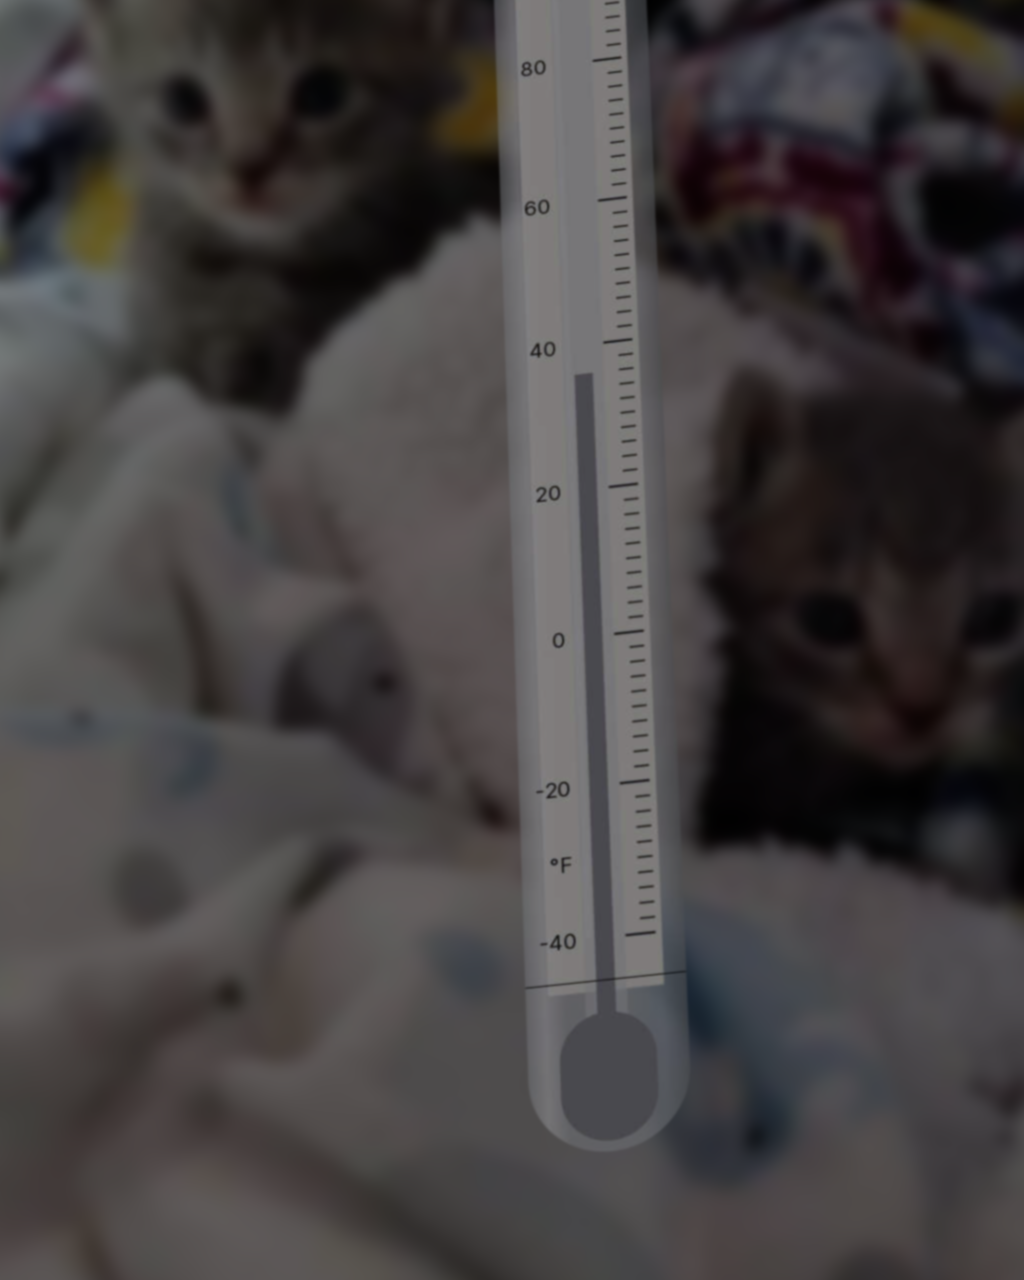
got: 36 °F
